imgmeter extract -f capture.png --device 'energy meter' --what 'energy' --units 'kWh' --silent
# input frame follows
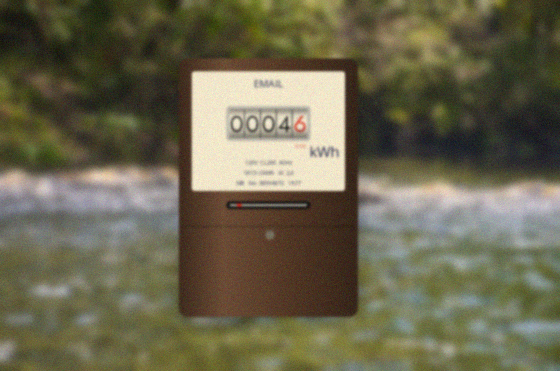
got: 4.6 kWh
